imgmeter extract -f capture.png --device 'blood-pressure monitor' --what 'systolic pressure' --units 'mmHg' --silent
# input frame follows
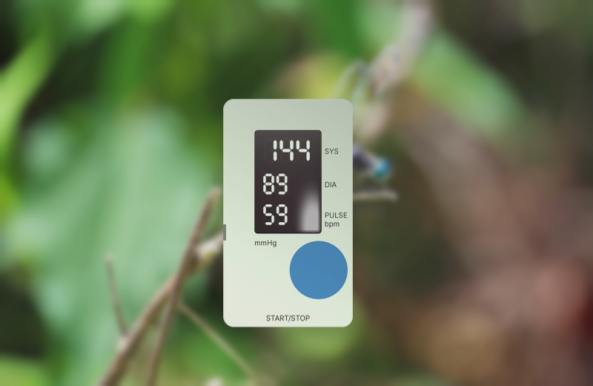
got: 144 mmHg
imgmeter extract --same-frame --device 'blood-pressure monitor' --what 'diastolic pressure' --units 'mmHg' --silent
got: 89 mmHg
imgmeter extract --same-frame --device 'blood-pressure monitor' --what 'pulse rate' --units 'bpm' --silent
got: 59 bpm
